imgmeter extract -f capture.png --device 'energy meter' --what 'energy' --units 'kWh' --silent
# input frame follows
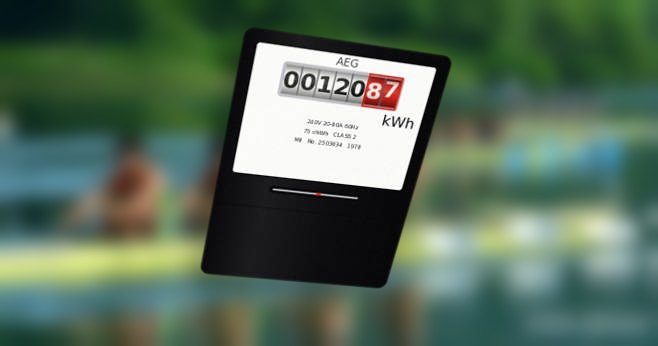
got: 120.87 kWh
